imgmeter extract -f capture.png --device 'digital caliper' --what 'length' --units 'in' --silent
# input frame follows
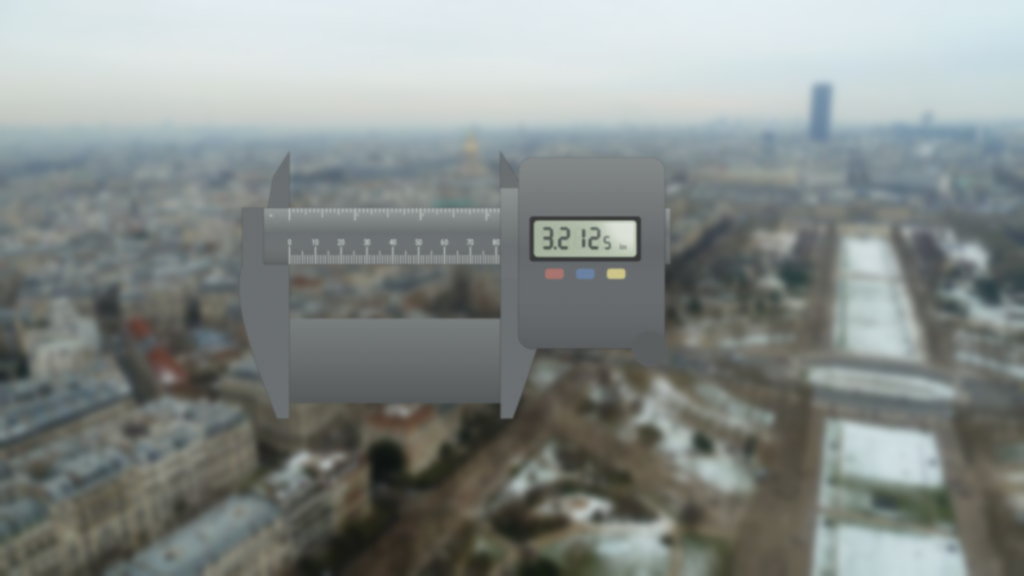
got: 3.2125 in
